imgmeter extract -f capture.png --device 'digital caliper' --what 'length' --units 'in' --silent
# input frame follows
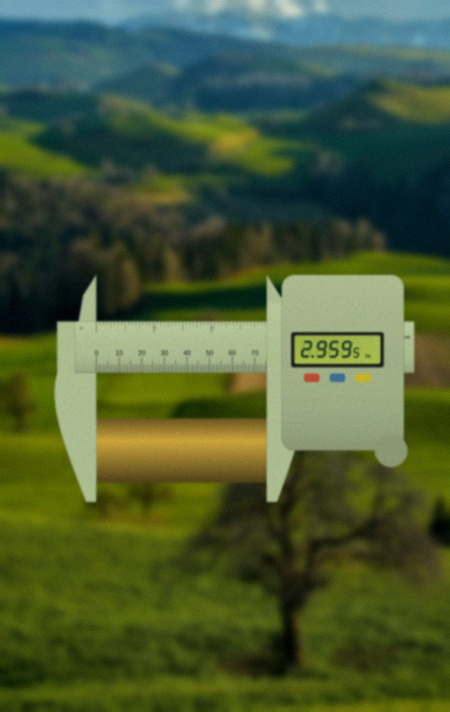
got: 2.9595 in
